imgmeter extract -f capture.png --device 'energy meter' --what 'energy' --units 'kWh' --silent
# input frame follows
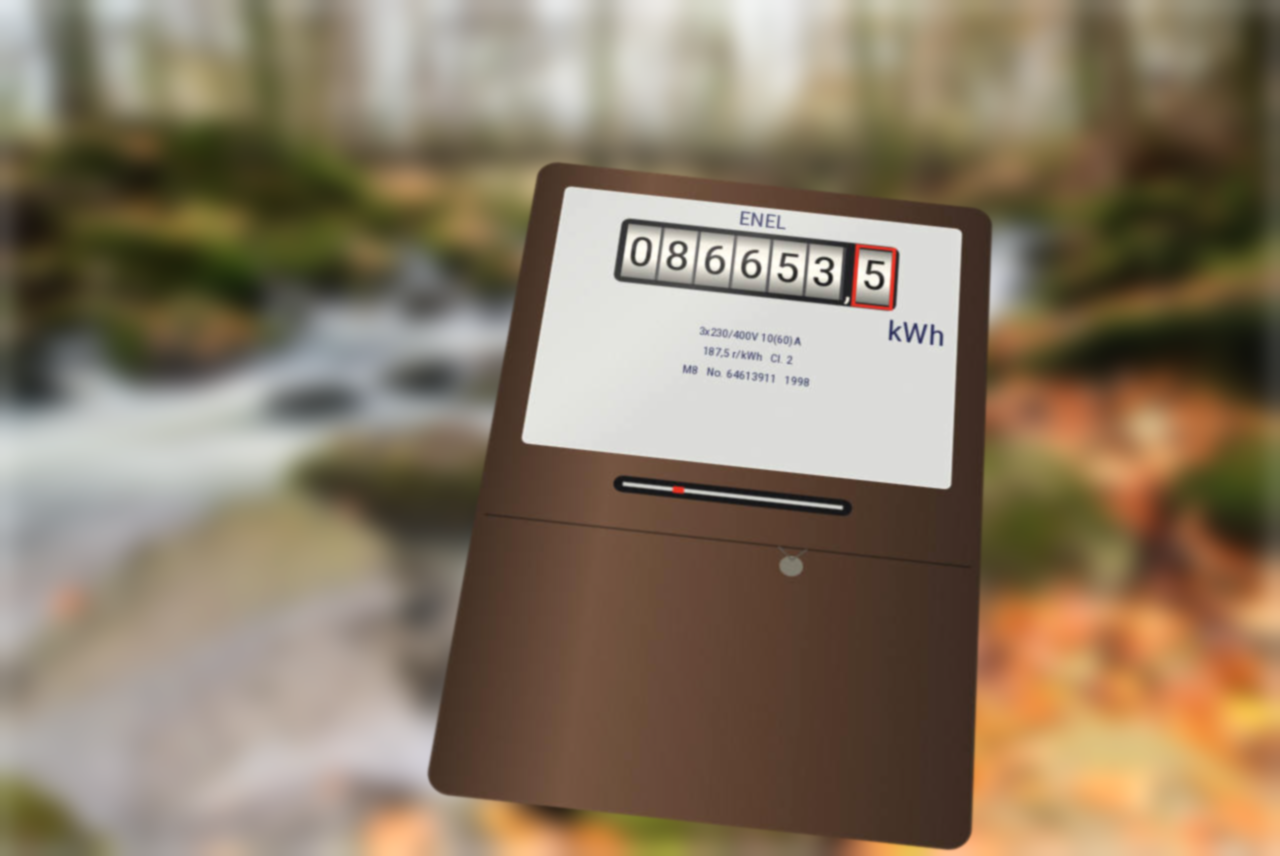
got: 86653.5 kWh
